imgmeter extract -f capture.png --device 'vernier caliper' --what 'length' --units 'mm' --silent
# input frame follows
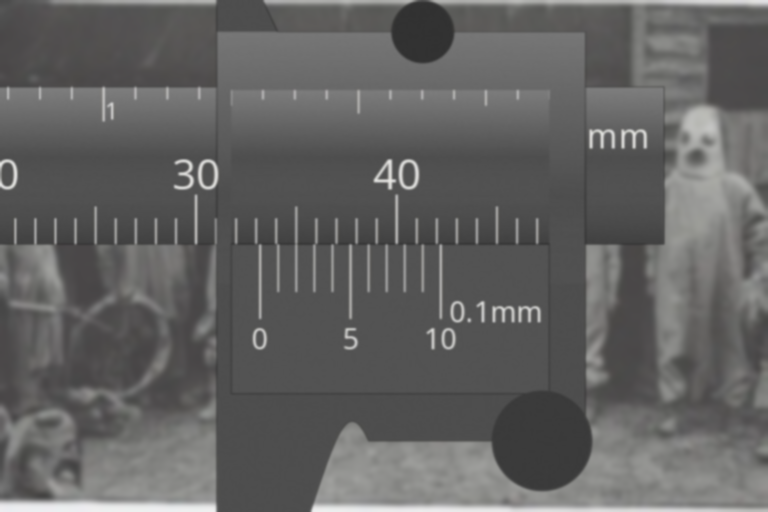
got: 33.2 mm
